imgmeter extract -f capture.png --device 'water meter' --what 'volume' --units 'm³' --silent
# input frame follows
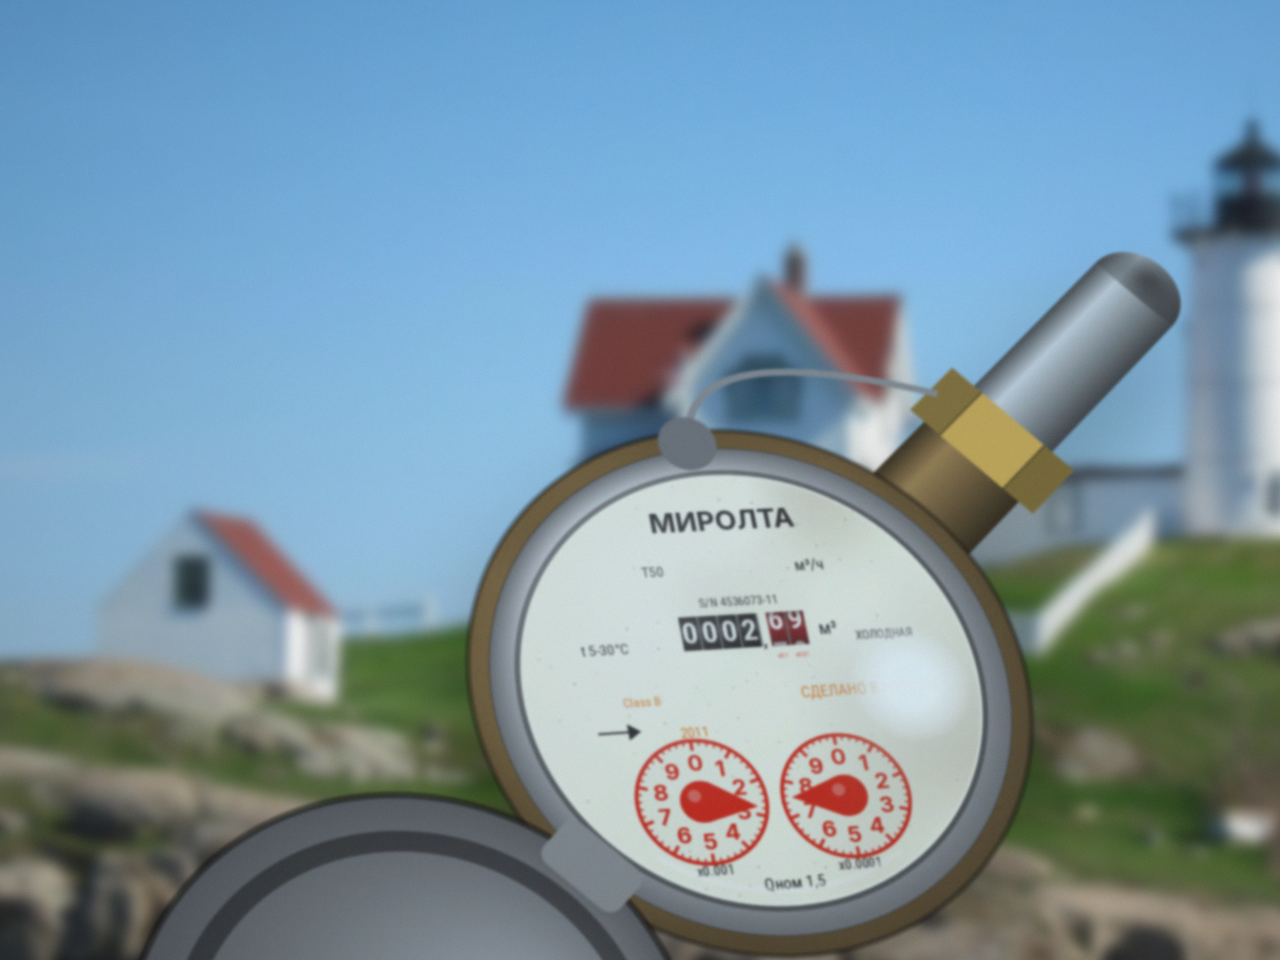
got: 2.6927 m³
